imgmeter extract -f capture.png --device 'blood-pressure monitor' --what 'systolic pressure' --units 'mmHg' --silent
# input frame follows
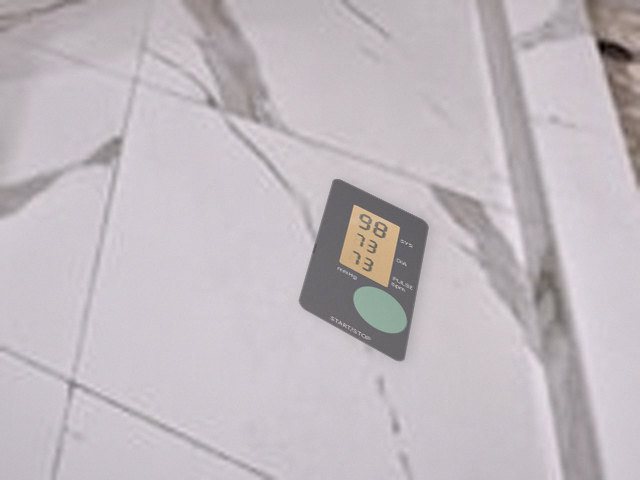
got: 98 mmHg
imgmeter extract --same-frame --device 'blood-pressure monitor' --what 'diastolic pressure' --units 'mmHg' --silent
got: 73 mmHg
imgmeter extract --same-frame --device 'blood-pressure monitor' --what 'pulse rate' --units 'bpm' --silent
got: 73 bpm
